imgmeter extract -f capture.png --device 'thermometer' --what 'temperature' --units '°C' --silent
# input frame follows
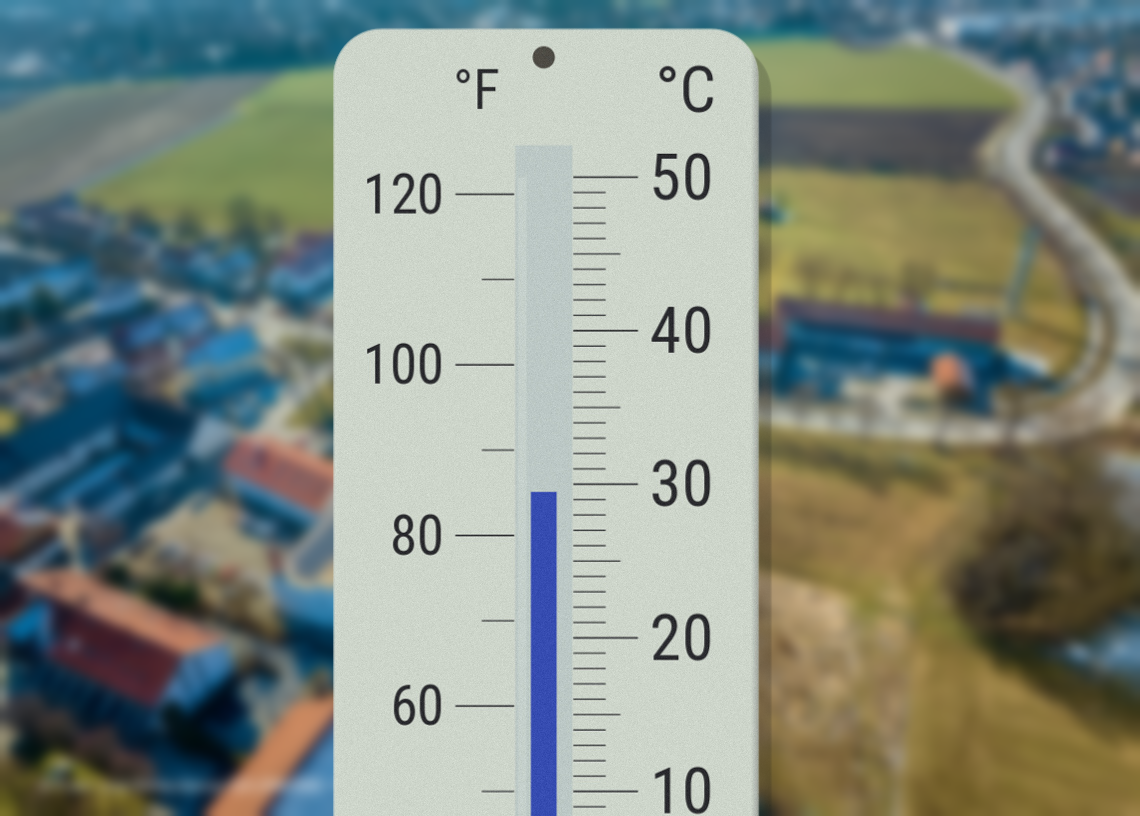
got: 29.5 °C
